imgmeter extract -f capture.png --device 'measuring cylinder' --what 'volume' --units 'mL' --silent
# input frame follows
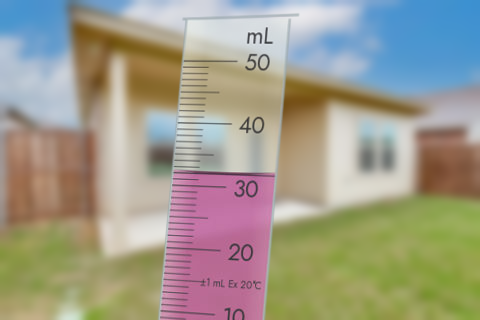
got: 32 mL
